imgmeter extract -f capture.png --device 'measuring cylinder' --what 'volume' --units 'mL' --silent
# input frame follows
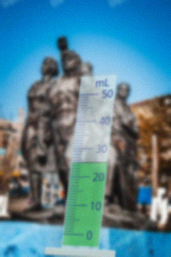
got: 25 mL
